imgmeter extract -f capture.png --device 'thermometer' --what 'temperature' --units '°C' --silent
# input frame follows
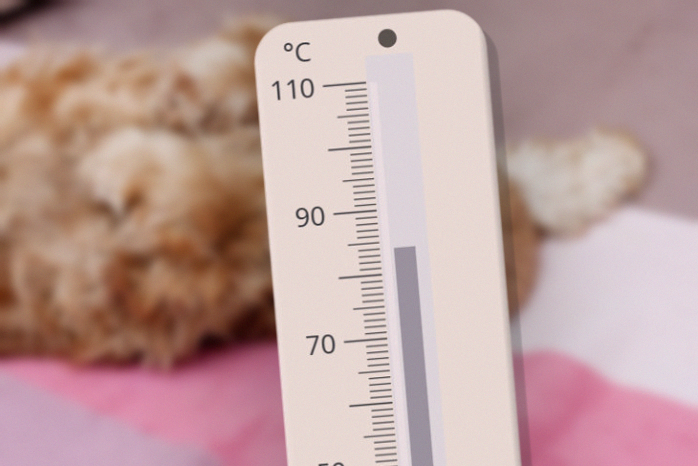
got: 84 °C
